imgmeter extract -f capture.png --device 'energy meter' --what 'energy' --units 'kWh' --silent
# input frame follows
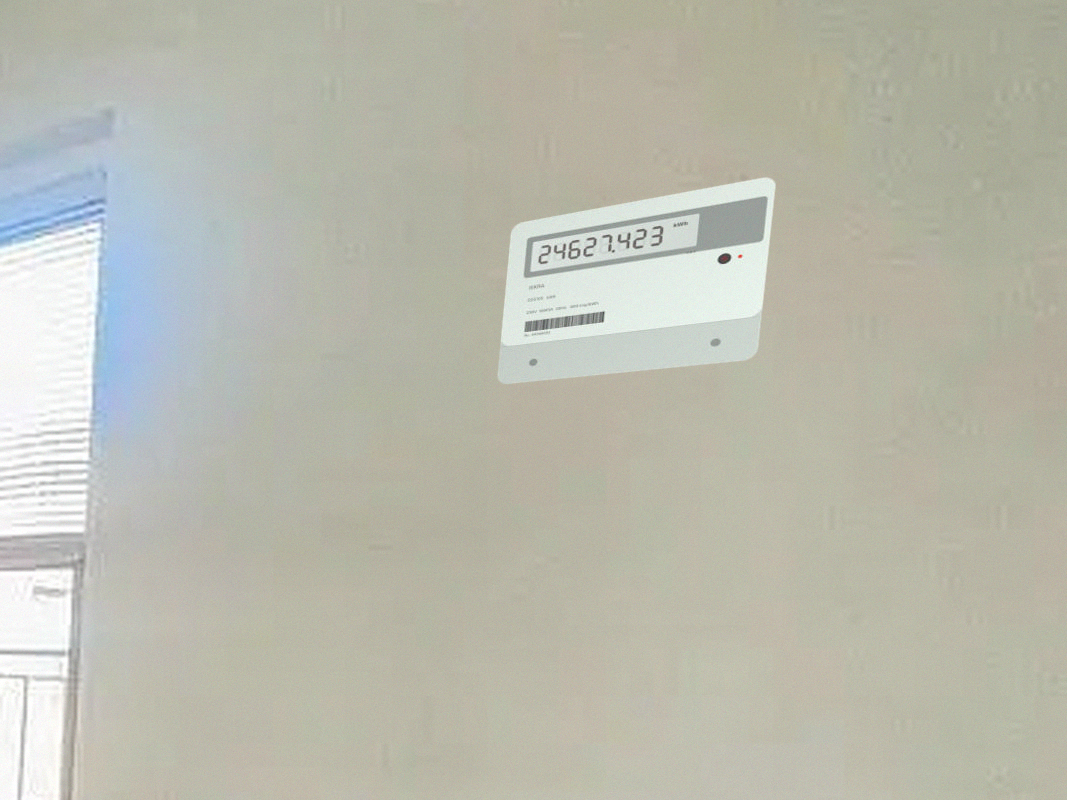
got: 24627.423 kWh
